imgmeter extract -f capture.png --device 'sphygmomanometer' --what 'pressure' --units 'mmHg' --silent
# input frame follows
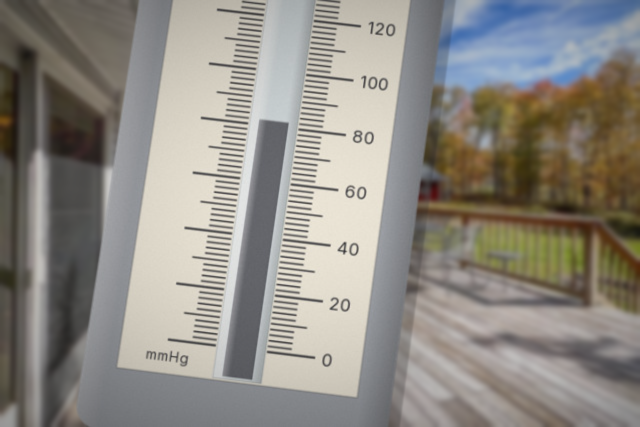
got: 82 mmHg
